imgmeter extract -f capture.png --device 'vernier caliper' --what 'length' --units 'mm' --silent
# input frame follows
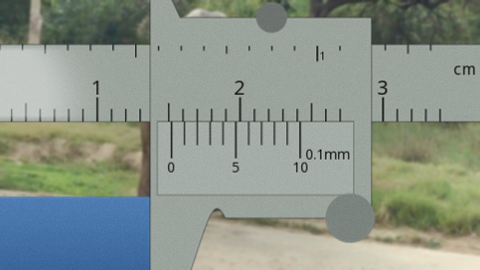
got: 15.2 mm
